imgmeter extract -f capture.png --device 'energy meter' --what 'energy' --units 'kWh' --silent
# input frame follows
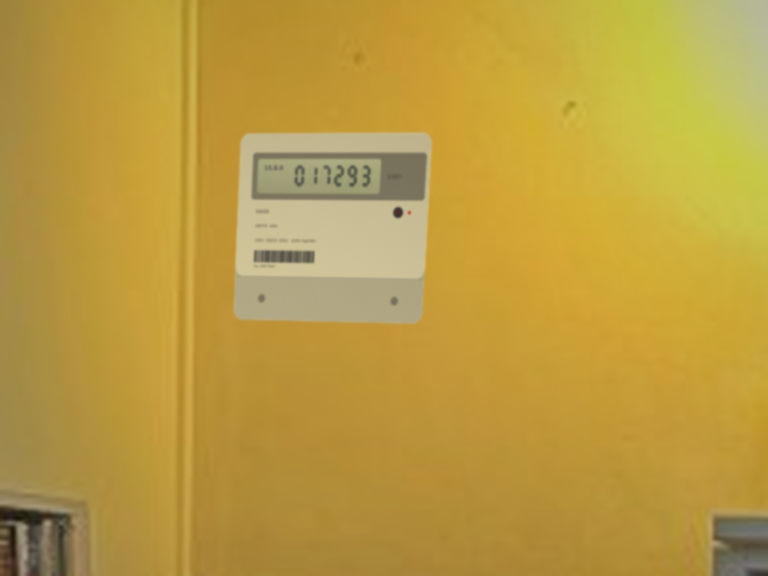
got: 17293 kWh
